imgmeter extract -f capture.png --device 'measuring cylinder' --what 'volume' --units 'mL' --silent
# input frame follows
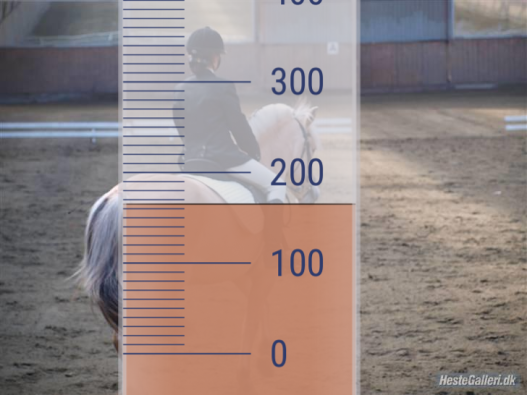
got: 165 mL
